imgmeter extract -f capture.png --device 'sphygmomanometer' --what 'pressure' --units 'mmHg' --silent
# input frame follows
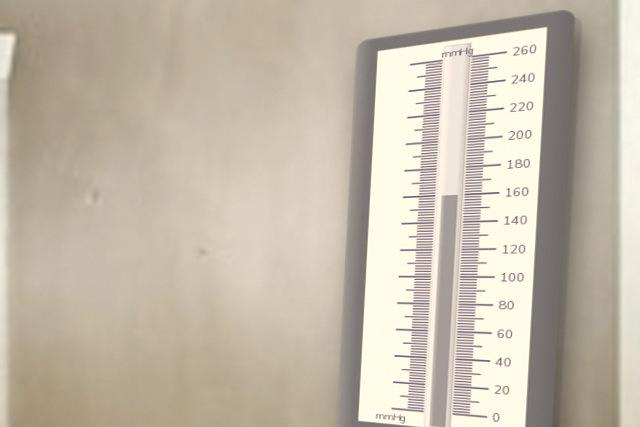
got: 160 mmHg
